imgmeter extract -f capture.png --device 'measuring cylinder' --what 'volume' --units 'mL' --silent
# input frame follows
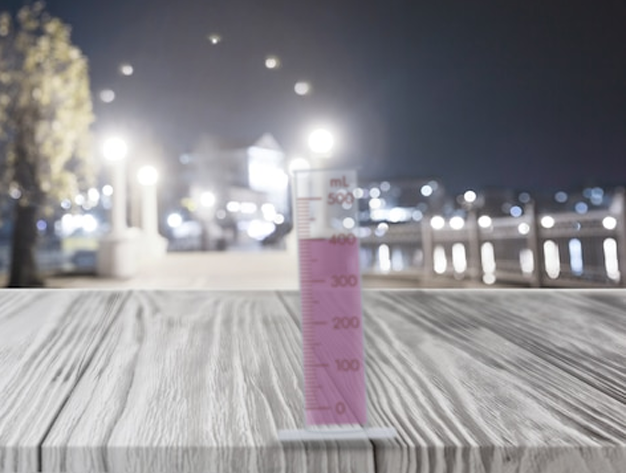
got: 400 mL
